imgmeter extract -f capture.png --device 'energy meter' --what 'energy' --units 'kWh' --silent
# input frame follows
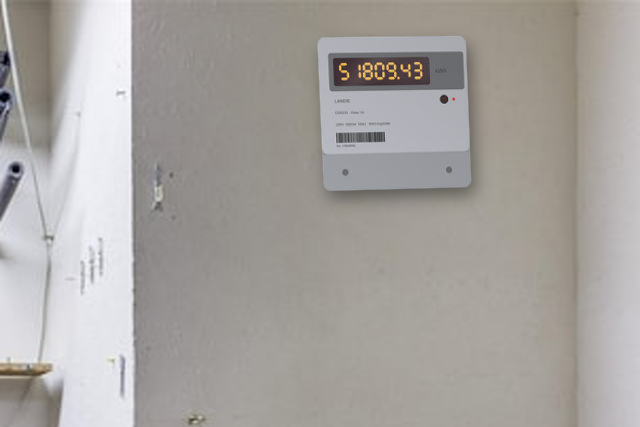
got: 51809.43 kWh
